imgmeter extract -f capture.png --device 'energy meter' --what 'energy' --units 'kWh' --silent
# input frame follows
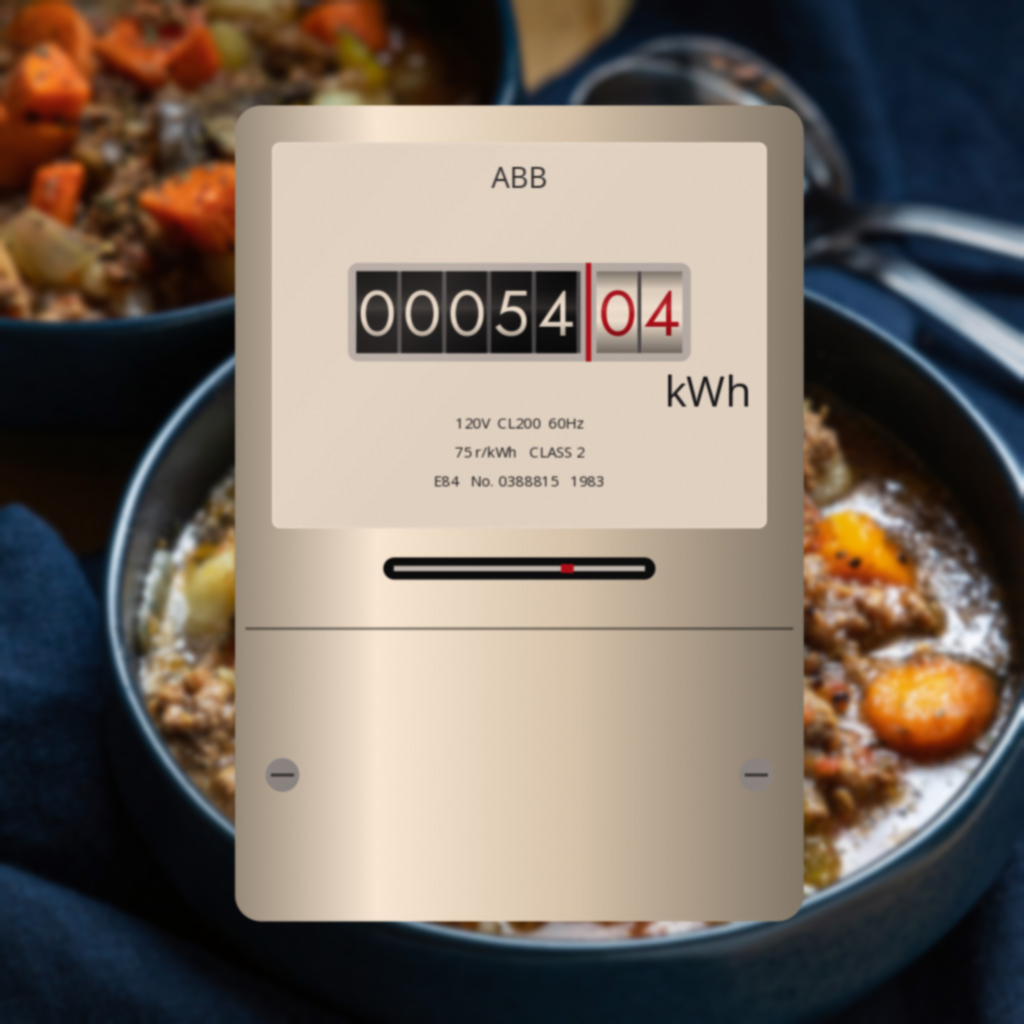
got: 54.04 kWh
